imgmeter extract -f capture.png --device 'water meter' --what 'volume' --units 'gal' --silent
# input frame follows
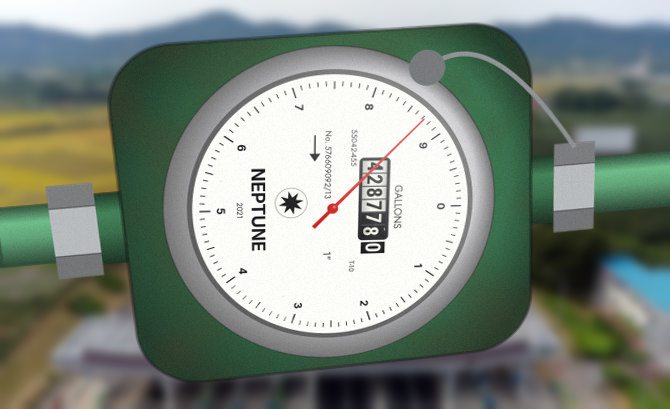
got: 4287778.7 gal
